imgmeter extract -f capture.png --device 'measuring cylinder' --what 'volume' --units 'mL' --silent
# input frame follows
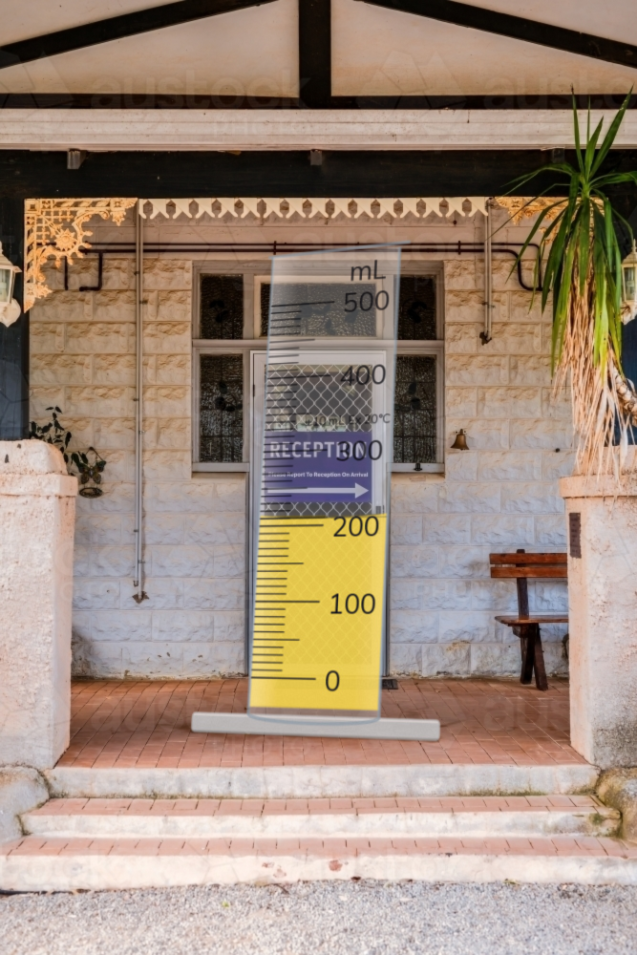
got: 210 mL
